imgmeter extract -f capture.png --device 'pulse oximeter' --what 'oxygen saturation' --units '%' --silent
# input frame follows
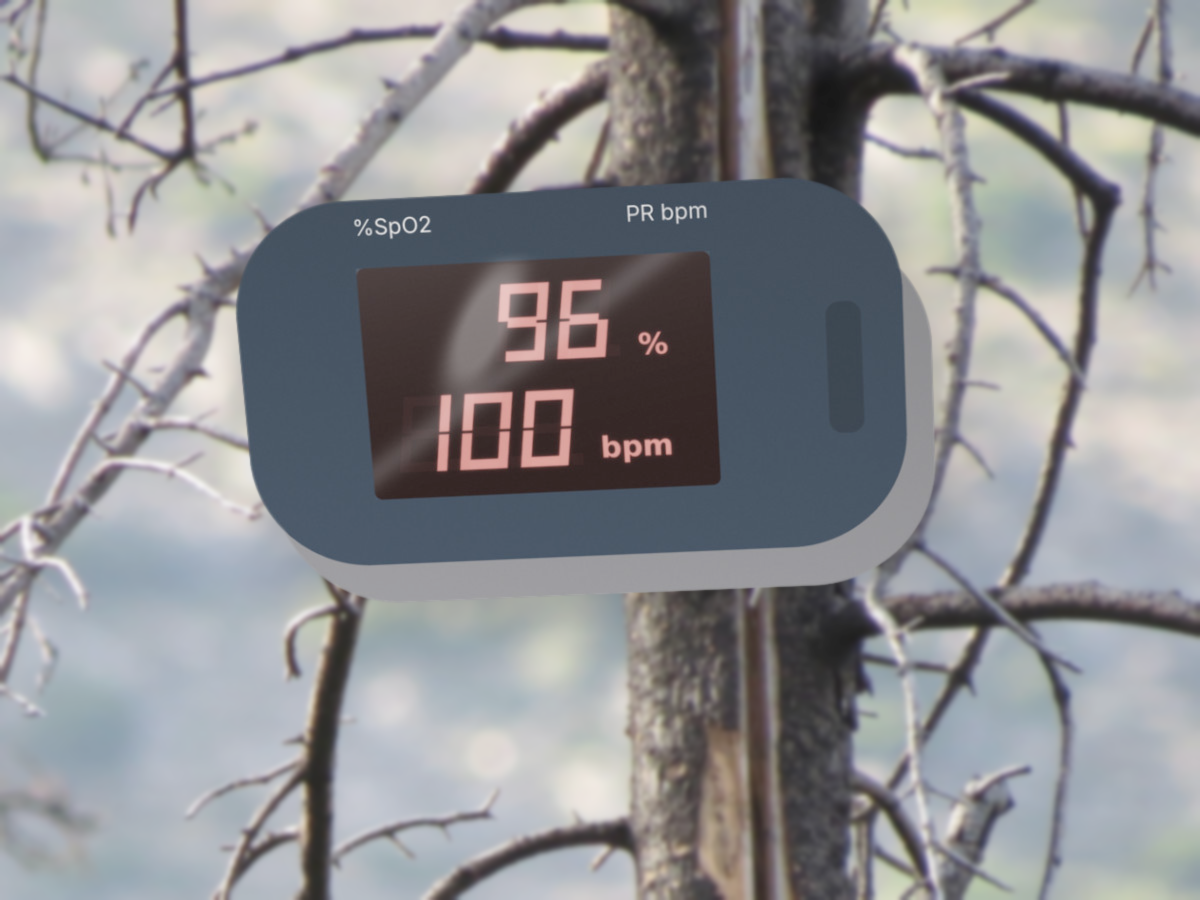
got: 96 %
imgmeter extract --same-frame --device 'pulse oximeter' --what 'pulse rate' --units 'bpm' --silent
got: 100 bpm
